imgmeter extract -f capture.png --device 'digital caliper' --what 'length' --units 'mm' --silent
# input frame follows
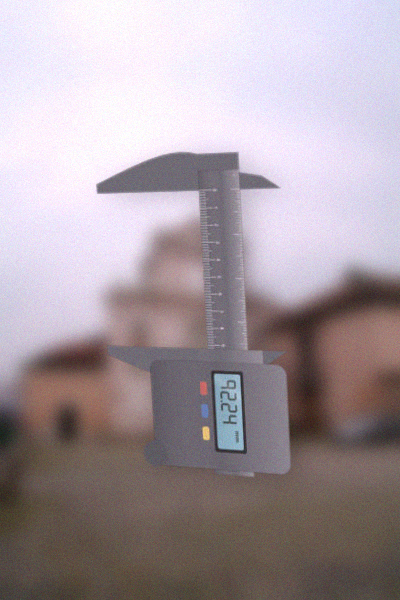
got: 92.24 mm
